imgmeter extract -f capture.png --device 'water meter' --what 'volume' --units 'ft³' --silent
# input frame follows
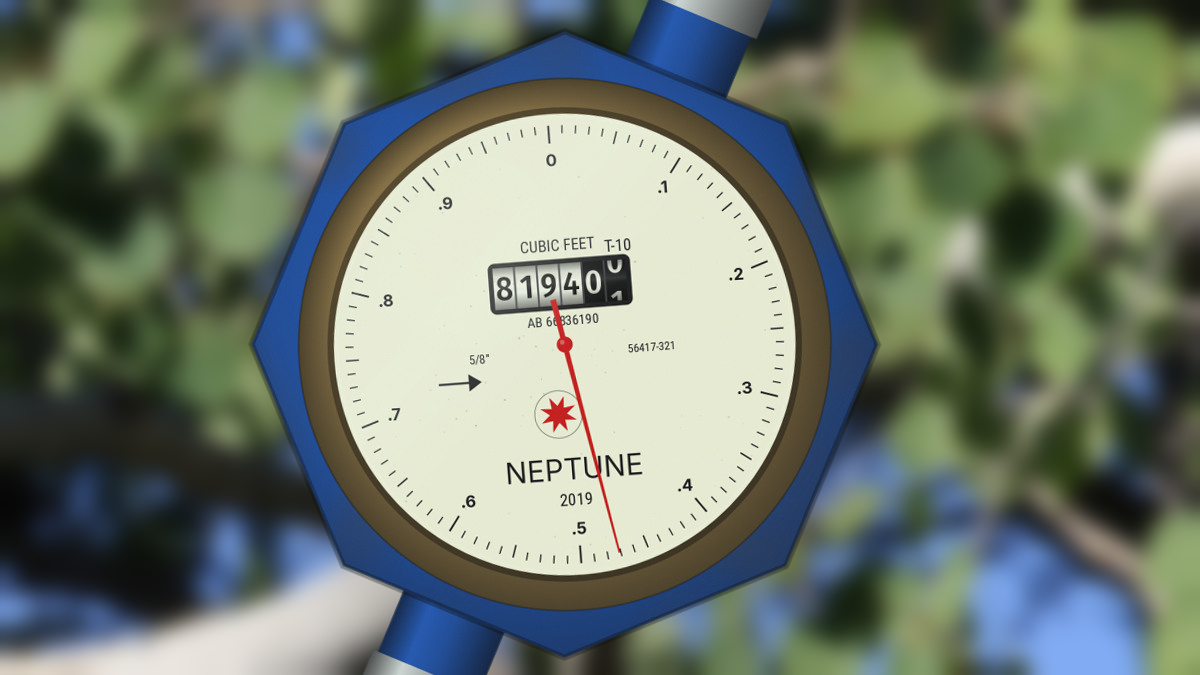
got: 819400.47 ft³
